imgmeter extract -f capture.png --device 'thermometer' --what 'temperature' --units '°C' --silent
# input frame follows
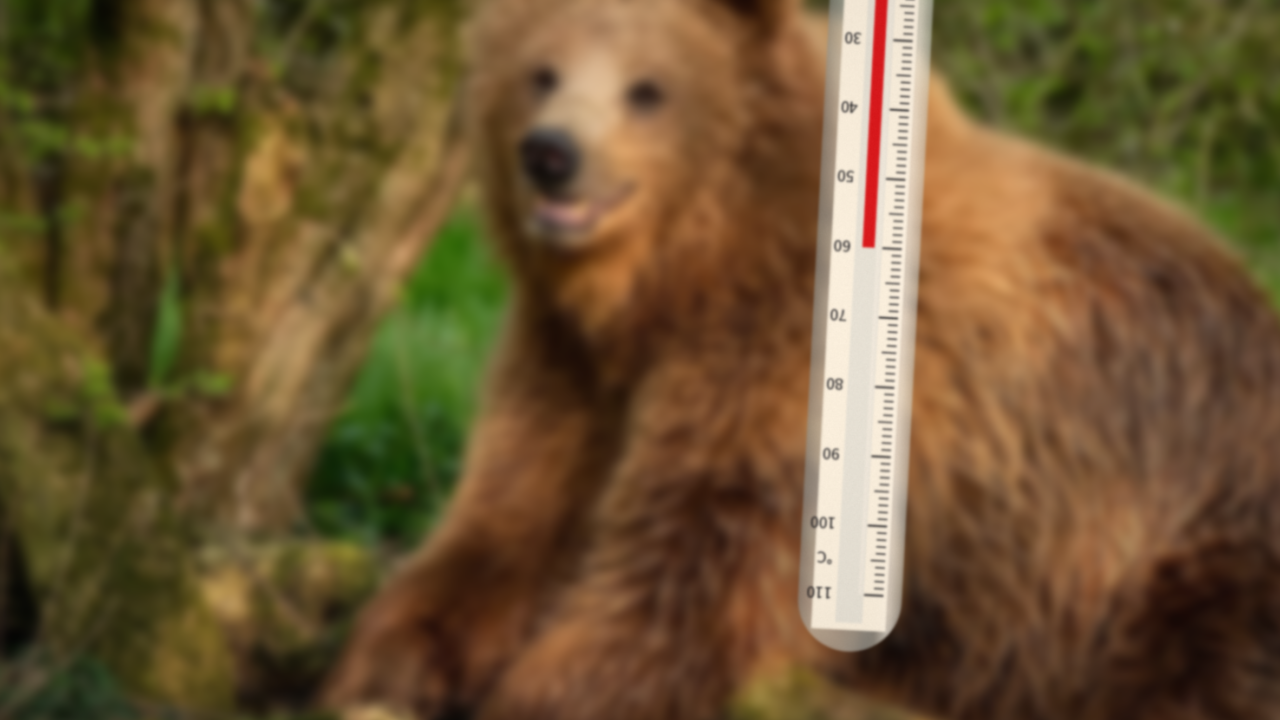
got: 60 °C
